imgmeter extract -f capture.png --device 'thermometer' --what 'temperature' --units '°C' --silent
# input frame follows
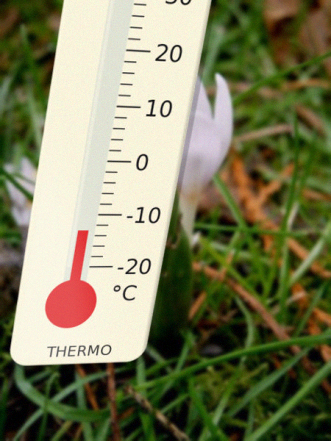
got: -13 °C
